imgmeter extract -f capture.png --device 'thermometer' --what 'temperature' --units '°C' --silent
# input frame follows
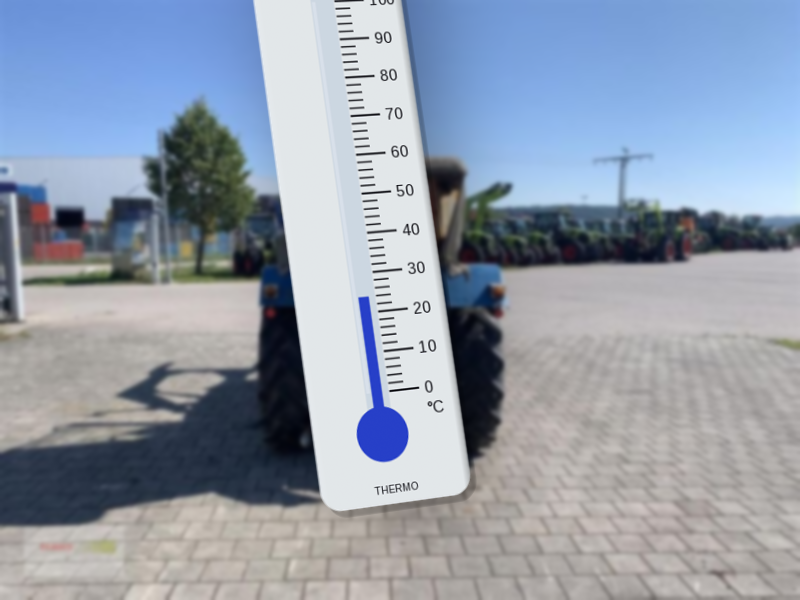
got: 24 °C
